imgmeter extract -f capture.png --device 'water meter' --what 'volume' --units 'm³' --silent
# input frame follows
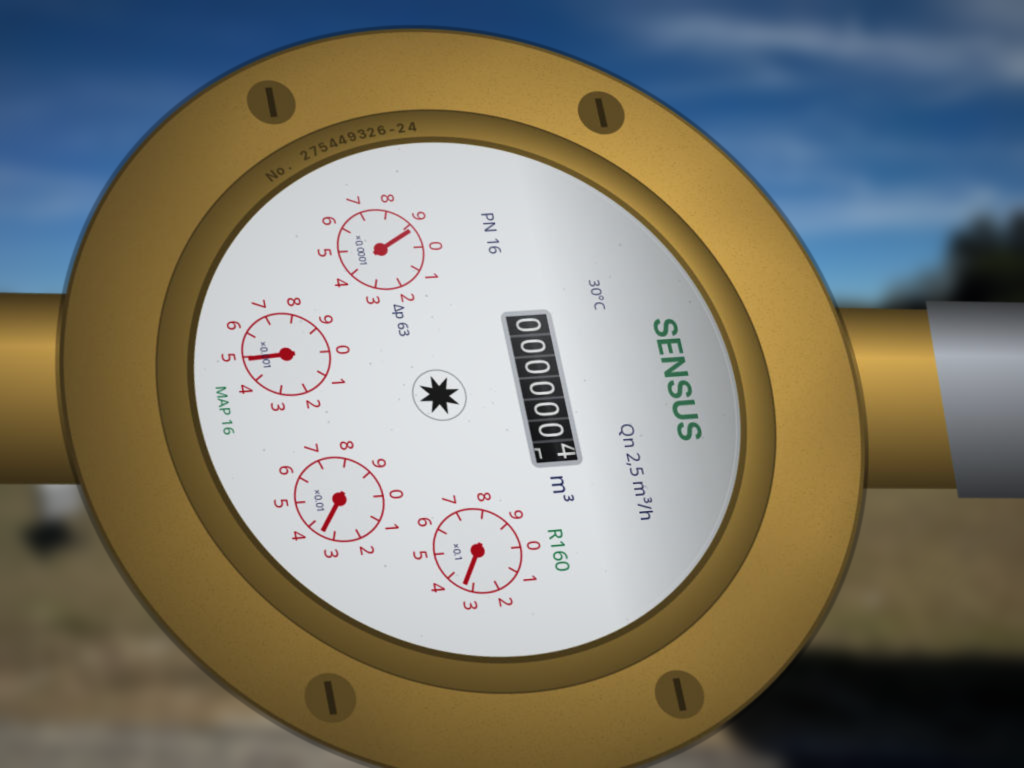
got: 4.3349 m³
